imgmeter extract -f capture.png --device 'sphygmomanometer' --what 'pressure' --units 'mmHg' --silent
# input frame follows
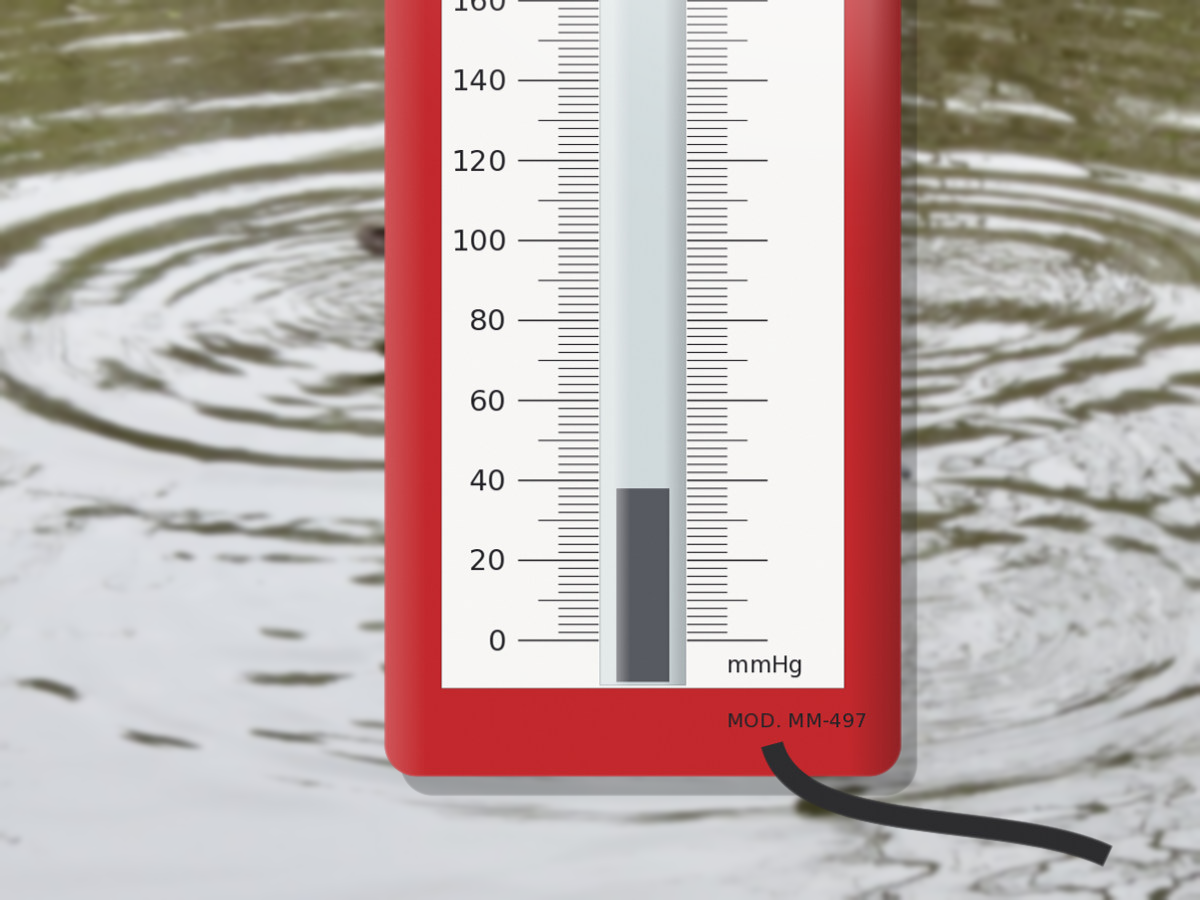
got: 38 mmHg
